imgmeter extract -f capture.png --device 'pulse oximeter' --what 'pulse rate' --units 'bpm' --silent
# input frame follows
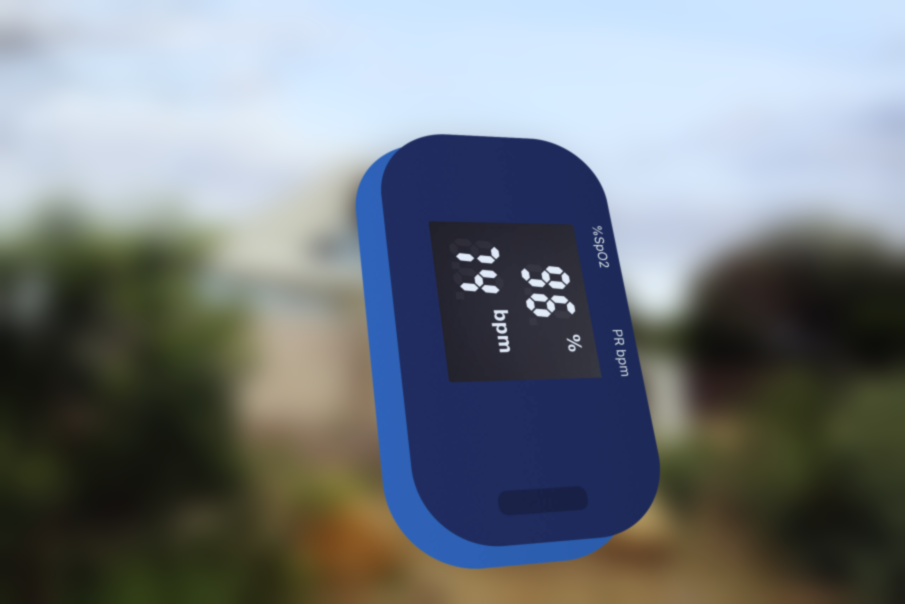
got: 74 bpm
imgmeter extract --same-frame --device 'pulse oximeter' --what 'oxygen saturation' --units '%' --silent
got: 96 %
